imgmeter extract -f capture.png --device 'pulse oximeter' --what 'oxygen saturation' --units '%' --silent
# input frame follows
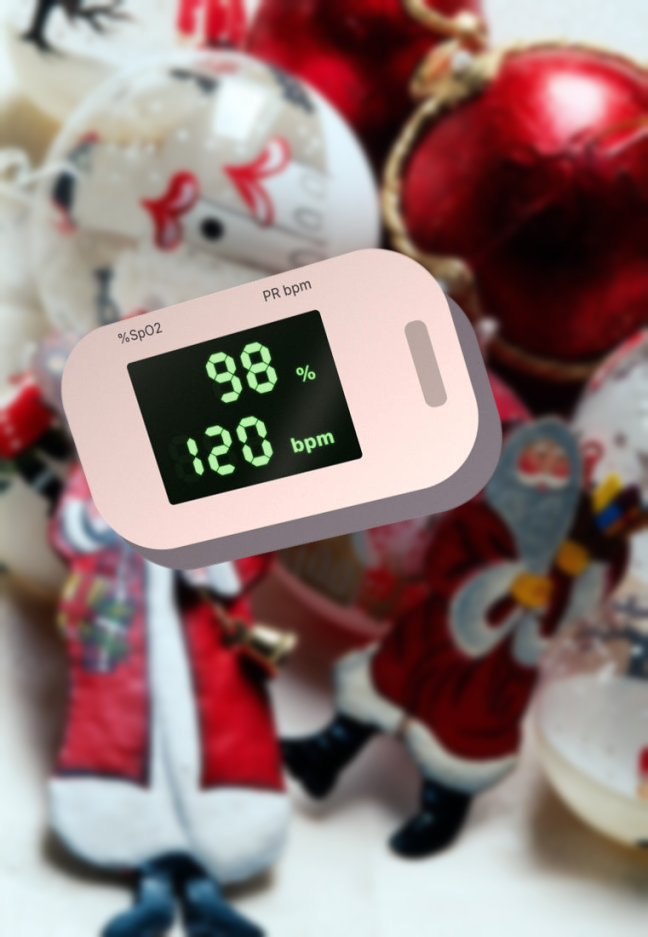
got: 98 %
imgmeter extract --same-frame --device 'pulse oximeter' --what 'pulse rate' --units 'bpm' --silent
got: 120 bpm
